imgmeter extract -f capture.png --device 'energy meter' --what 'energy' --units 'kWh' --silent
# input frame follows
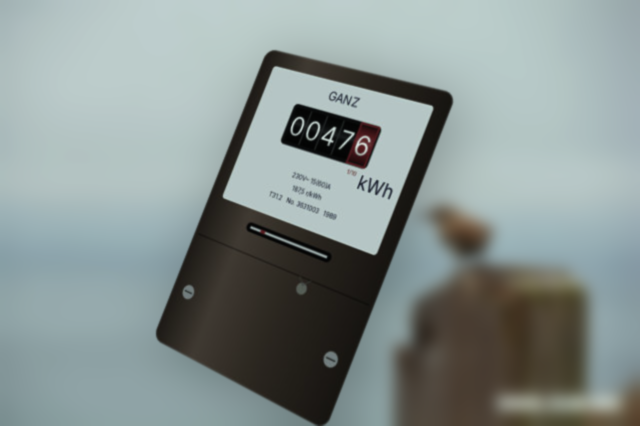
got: 47.6 kWh
